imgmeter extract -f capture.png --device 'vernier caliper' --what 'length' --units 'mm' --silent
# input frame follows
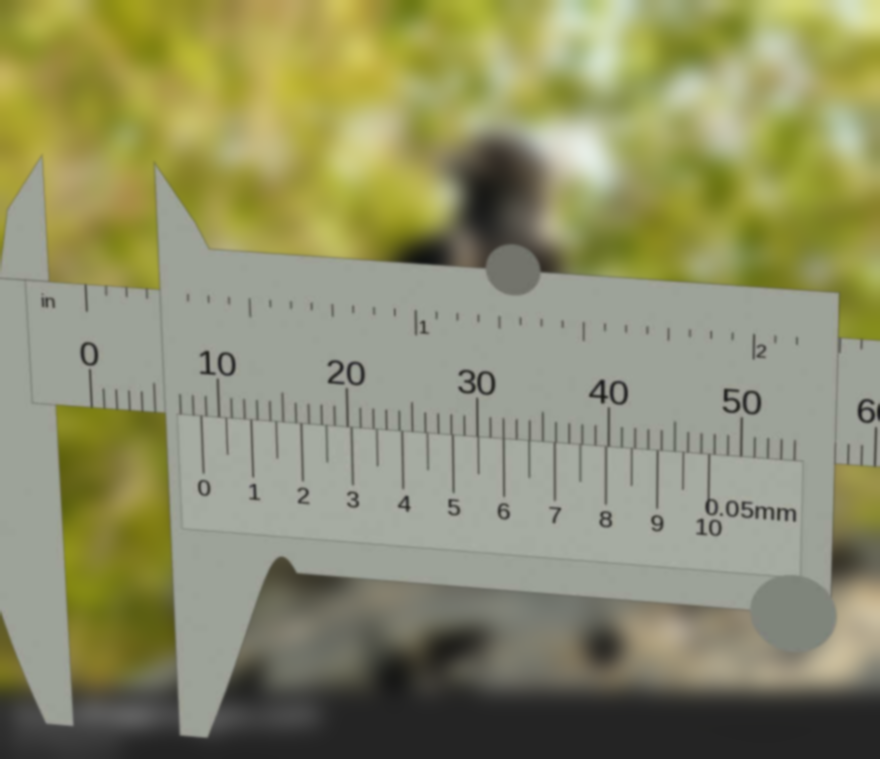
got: 8.6 mm
